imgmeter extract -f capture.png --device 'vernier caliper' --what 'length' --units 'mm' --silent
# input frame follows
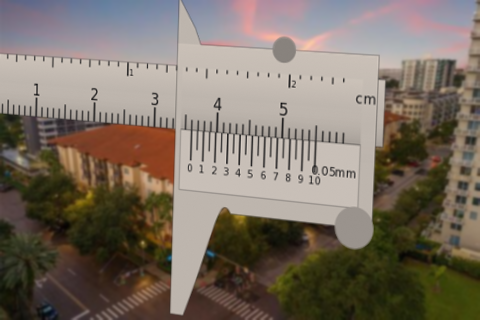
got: 36.0 mm
